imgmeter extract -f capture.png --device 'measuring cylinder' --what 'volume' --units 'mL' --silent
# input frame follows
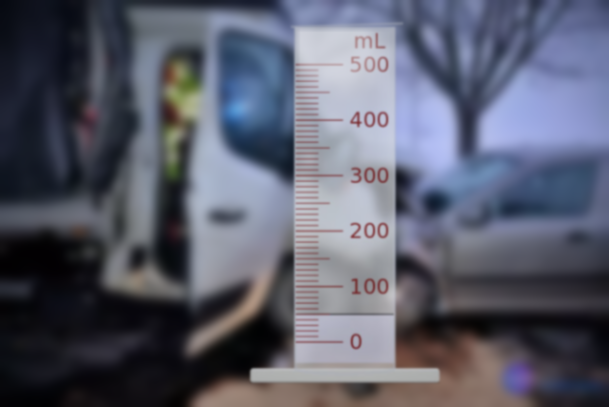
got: 50 mL
